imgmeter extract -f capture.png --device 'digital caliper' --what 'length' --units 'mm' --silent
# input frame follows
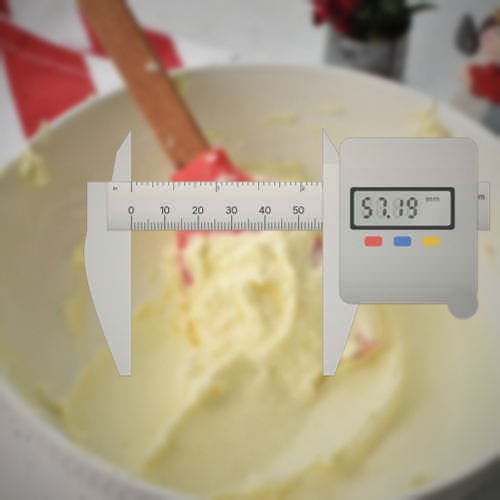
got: 57.19 mm
